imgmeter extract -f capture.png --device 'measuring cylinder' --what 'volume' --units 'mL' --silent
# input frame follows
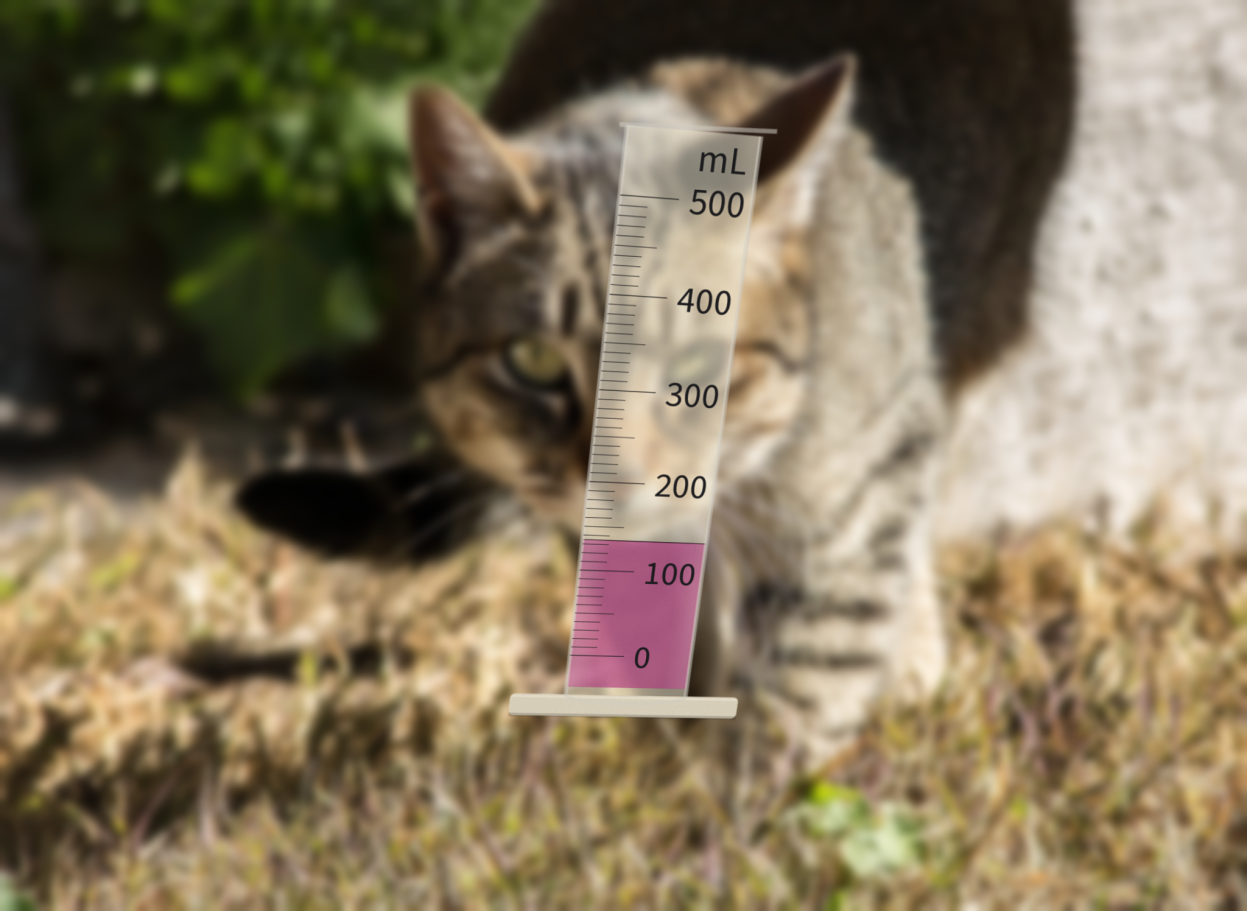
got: 135 mL
